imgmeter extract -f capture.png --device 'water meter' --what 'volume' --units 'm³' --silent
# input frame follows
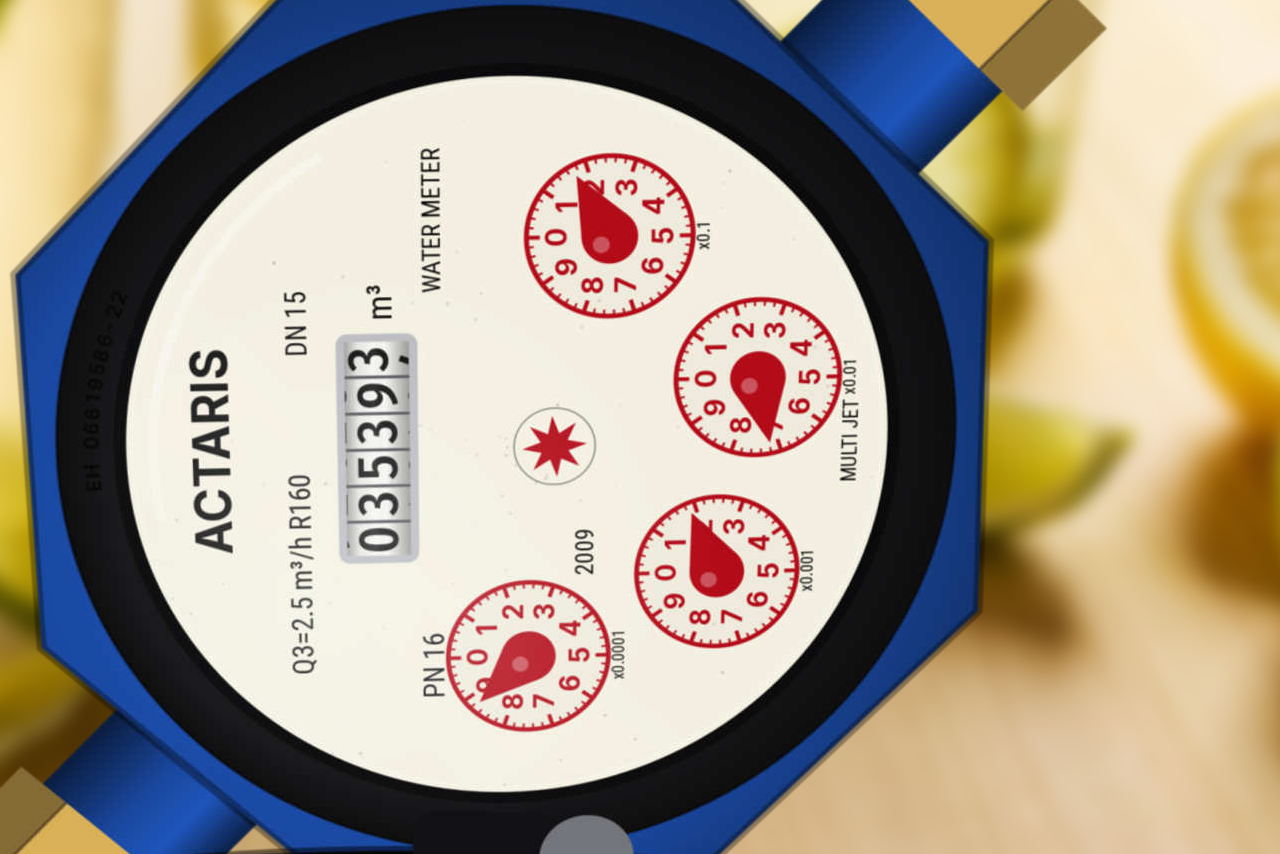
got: 35393.1718 m³
